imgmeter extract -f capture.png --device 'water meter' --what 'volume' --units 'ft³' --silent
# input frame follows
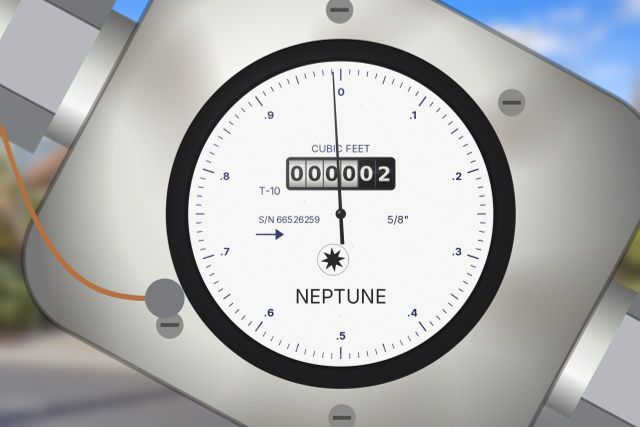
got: 1.99 ft³
